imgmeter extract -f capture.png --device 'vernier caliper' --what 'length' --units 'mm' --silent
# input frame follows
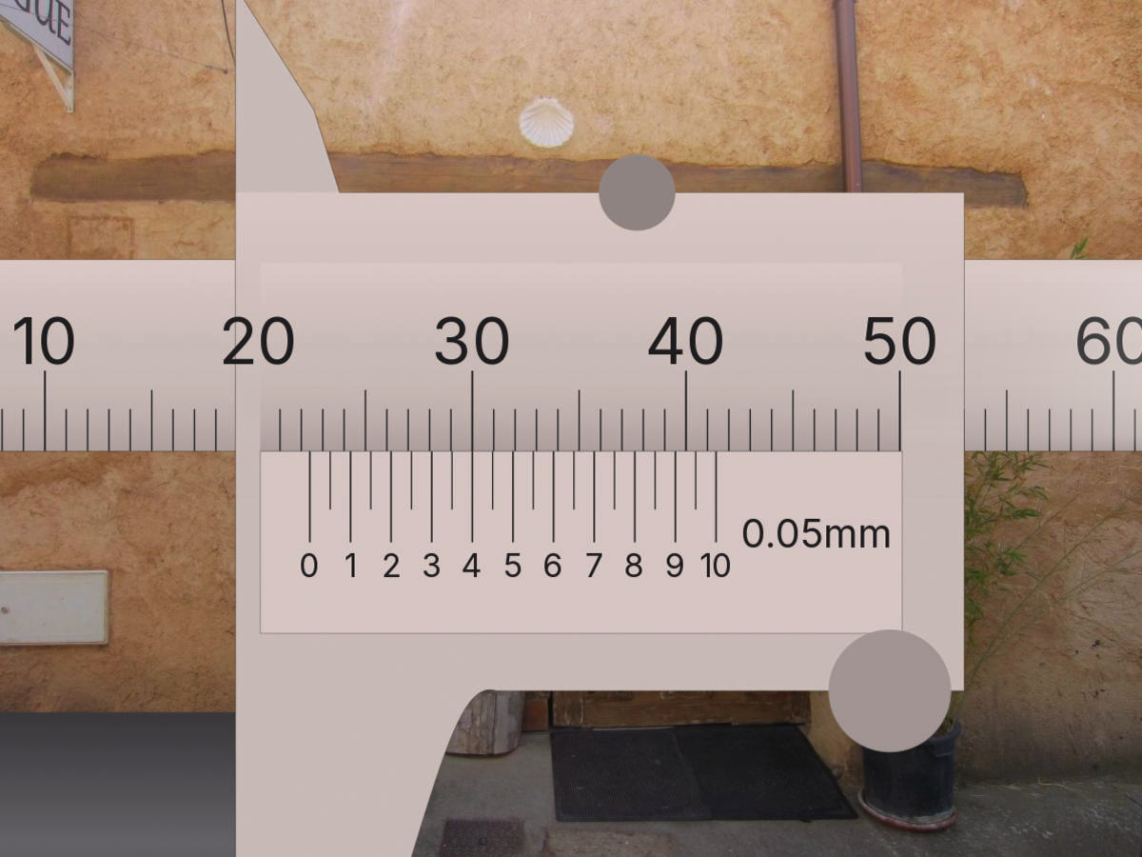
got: 22.4 mm
